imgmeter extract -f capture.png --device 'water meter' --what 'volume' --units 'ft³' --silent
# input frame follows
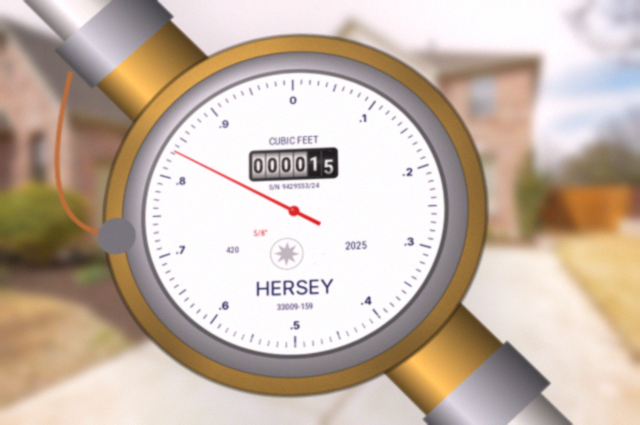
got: 14.83 ft³
